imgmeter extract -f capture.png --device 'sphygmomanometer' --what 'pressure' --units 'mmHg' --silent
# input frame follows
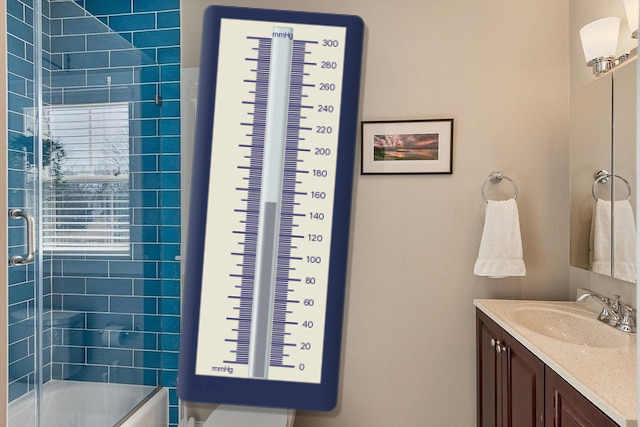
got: 150 mmHg
